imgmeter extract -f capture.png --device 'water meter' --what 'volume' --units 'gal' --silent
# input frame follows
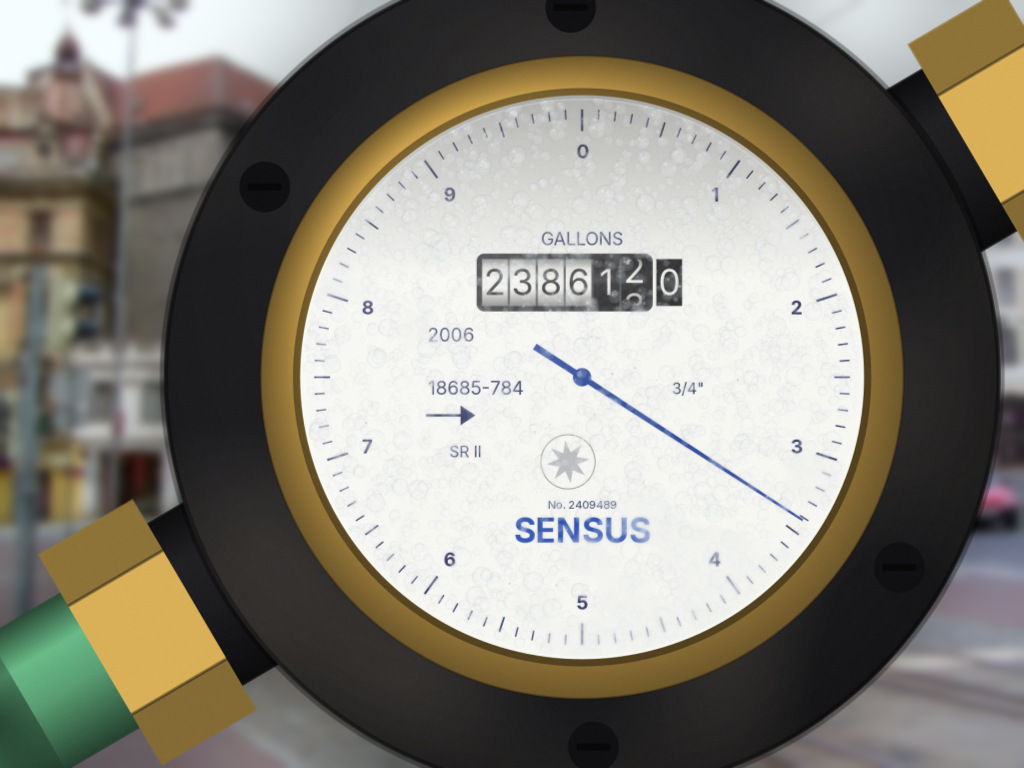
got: 2386123.4 gal
